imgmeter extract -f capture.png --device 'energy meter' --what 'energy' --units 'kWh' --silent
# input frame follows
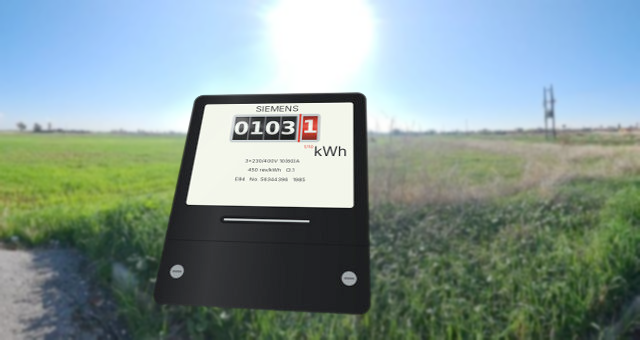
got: 103.1 kWh
